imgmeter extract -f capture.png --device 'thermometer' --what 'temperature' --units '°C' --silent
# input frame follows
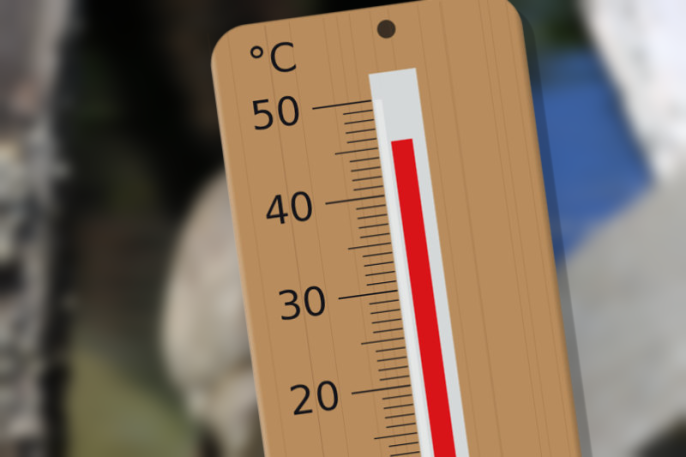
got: 45.5 °C
